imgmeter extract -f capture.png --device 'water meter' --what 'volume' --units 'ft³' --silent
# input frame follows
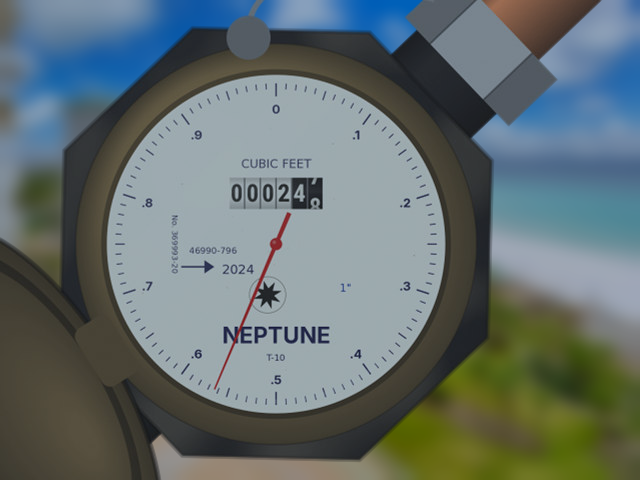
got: 247.56 ft³
